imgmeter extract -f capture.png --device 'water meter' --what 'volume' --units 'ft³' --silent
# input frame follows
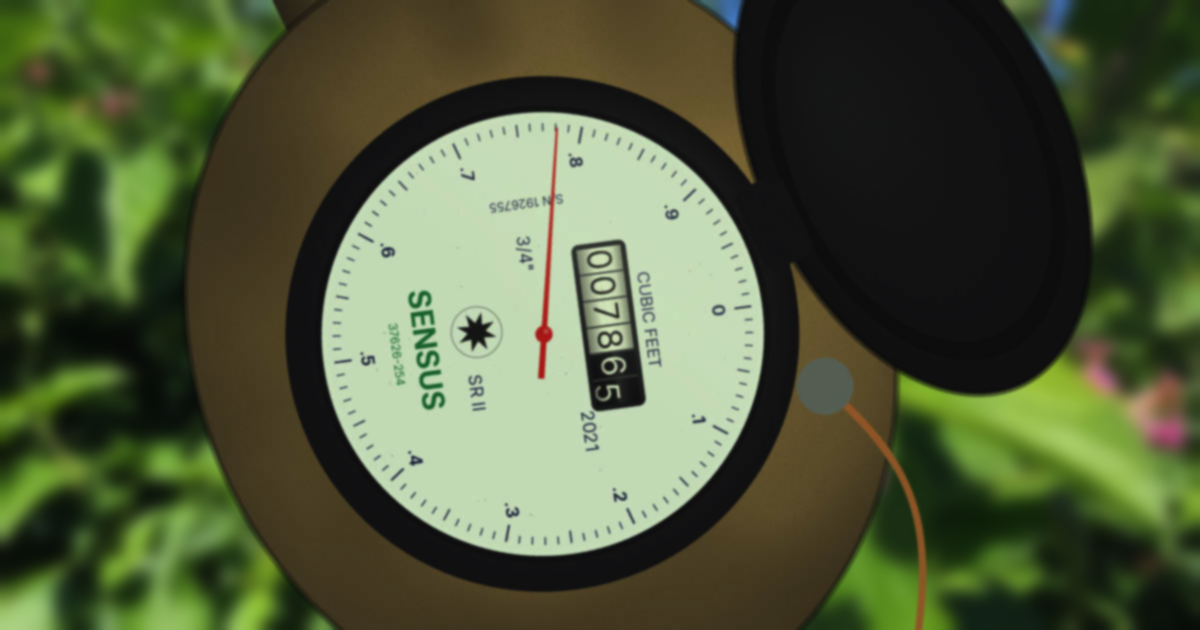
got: 7864.78 ft³
